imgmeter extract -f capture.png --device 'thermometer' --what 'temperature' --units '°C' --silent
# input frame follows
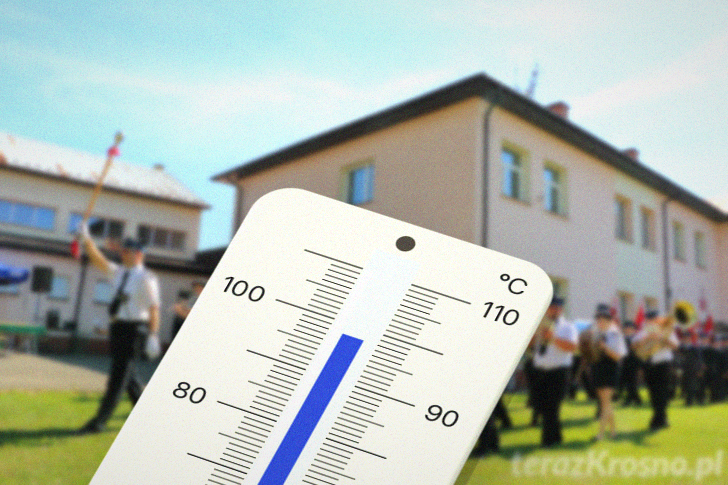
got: 98 °C
